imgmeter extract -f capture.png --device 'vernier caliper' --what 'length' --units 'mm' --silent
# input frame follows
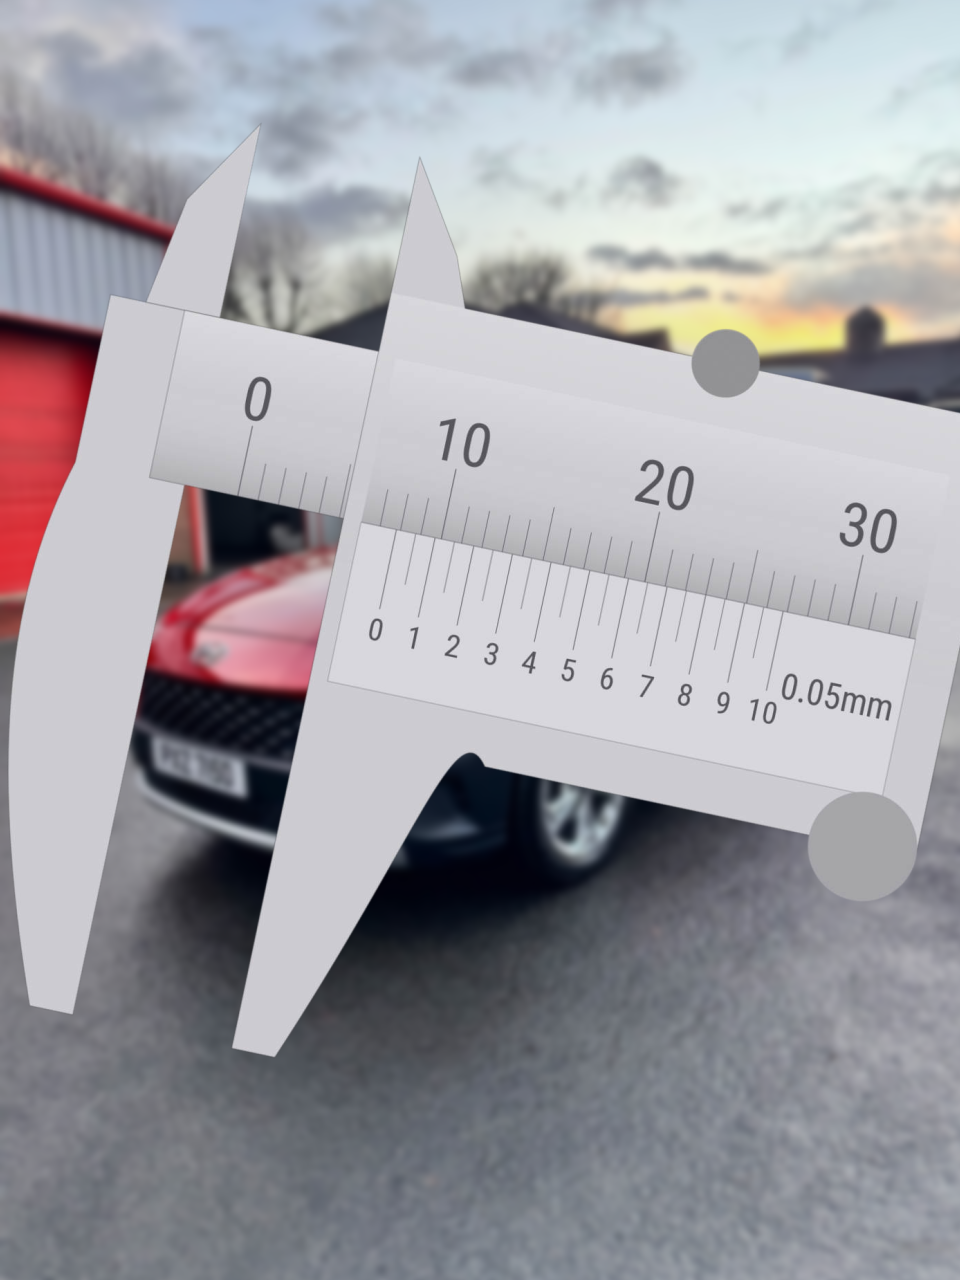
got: 7.8 mm
